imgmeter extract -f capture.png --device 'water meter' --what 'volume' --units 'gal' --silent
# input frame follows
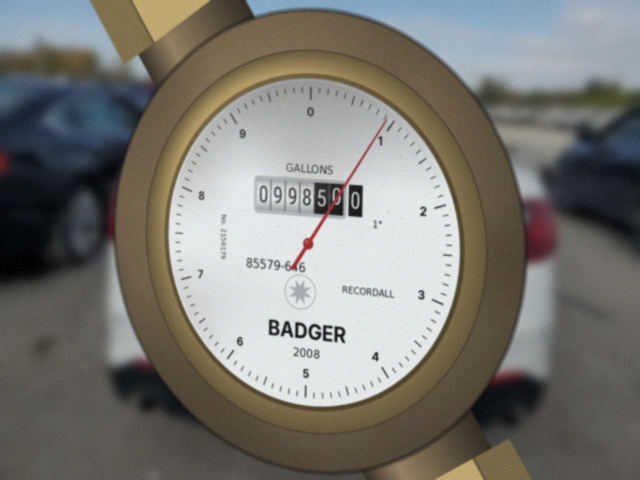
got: 998500.9 gal
